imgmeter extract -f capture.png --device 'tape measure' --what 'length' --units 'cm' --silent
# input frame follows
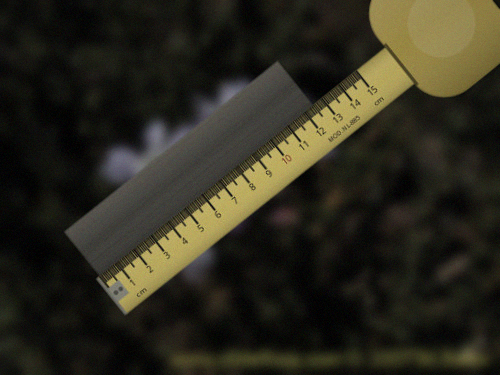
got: 12.5 cm
